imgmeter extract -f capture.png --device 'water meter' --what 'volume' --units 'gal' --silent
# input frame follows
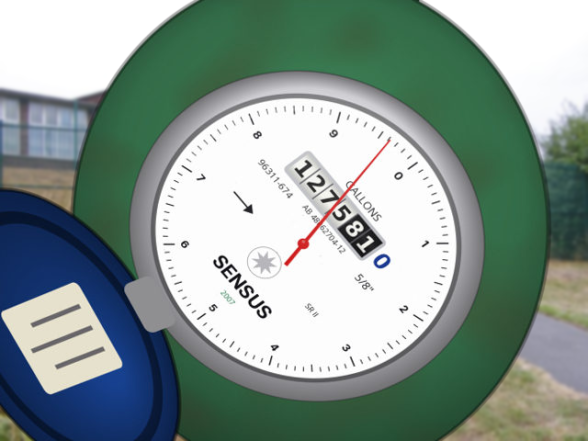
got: 1275809.6 gal
